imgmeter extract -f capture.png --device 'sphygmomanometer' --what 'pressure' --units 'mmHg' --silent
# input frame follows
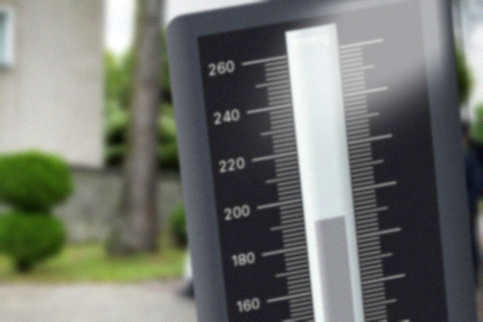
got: 190 mmHg
